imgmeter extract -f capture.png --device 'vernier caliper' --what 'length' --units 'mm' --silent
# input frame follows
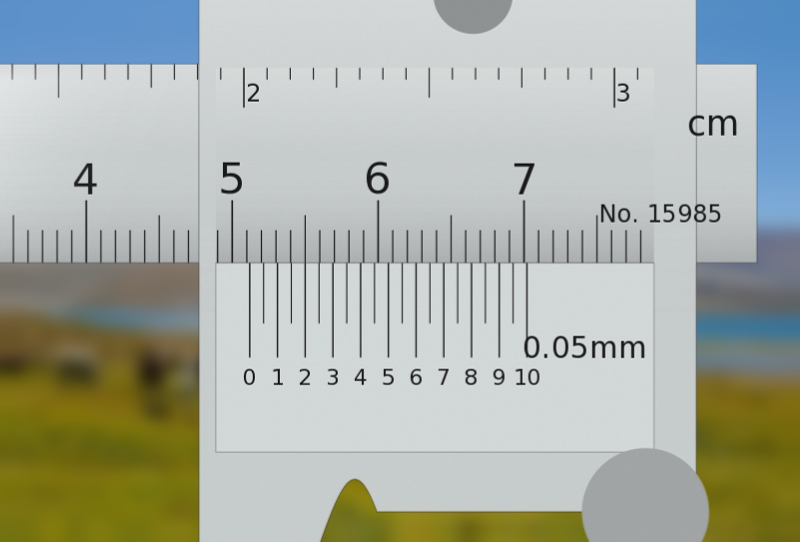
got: 51.2 mm
